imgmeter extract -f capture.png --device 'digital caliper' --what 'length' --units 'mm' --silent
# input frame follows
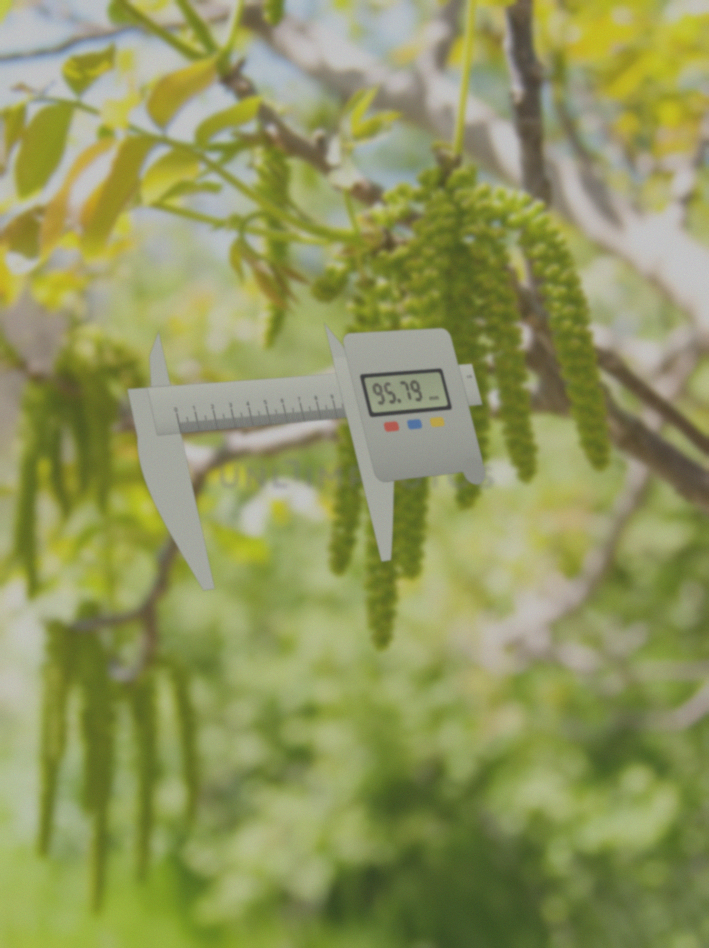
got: 95.79 mm
